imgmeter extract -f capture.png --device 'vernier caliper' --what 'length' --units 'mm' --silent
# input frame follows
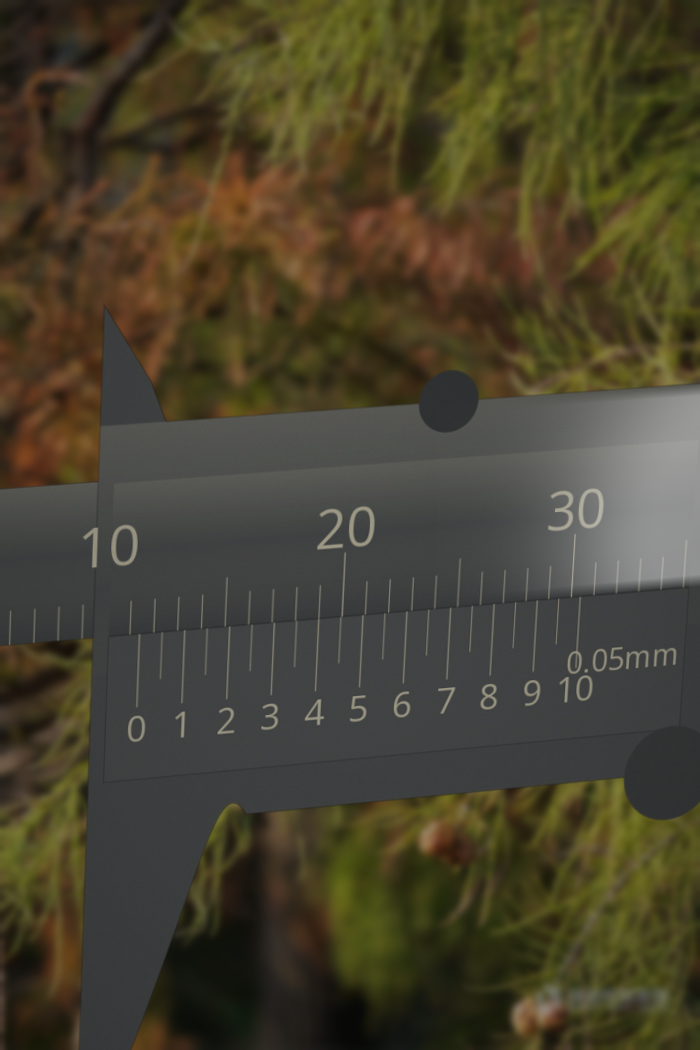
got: 11.4 mm
